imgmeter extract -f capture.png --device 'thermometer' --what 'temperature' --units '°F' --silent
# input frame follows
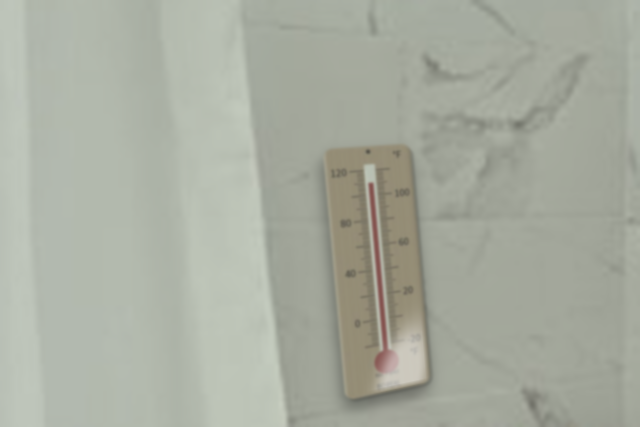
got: 110 °F
